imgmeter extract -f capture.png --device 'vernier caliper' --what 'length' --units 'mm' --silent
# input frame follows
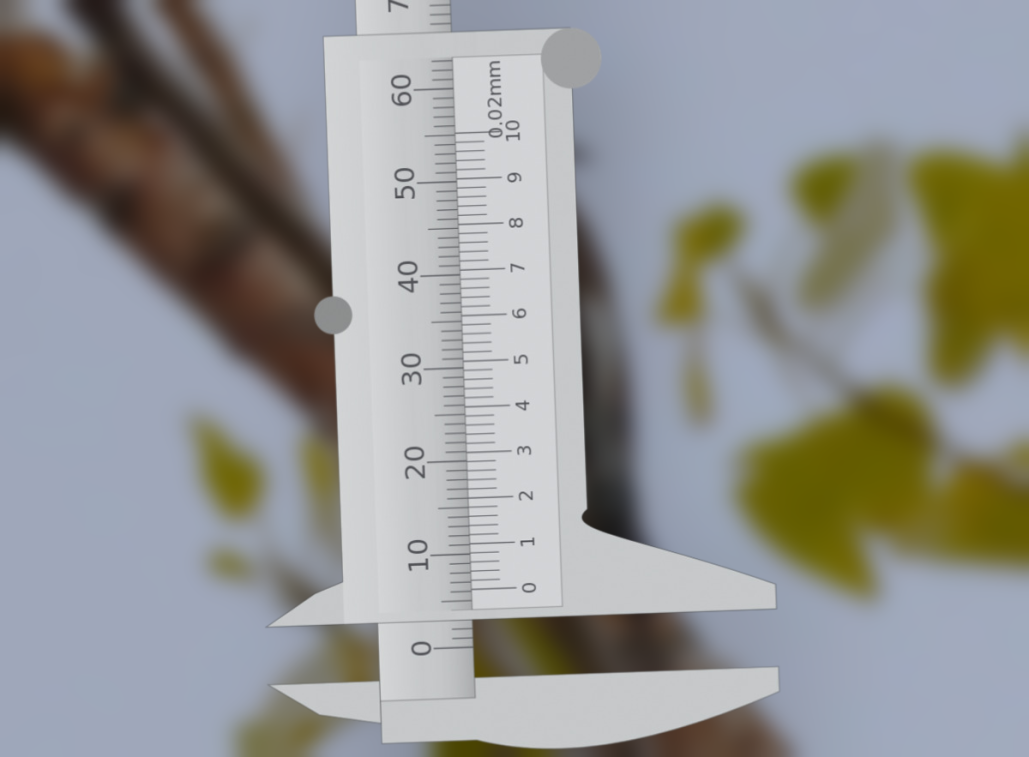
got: 6.2 mm
